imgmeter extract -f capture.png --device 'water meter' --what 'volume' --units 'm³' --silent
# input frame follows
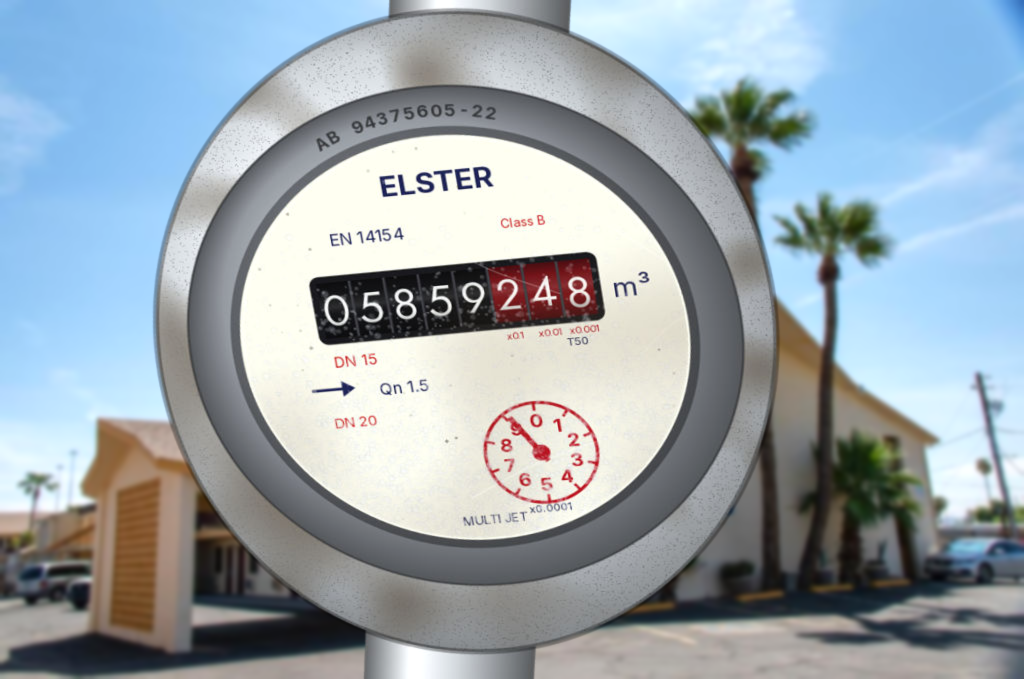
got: 5859.2479 m³
